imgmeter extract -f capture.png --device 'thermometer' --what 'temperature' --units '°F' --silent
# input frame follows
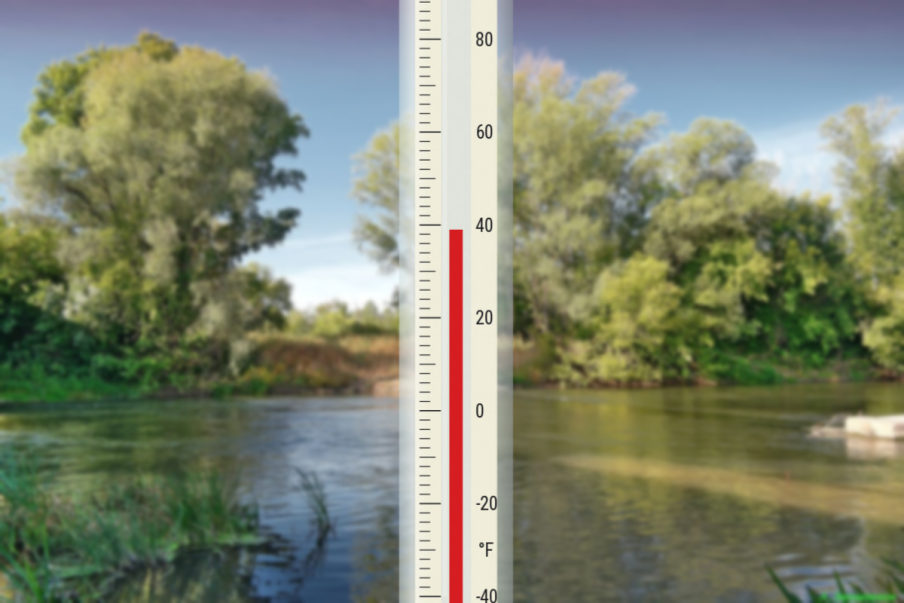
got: 39 °F
